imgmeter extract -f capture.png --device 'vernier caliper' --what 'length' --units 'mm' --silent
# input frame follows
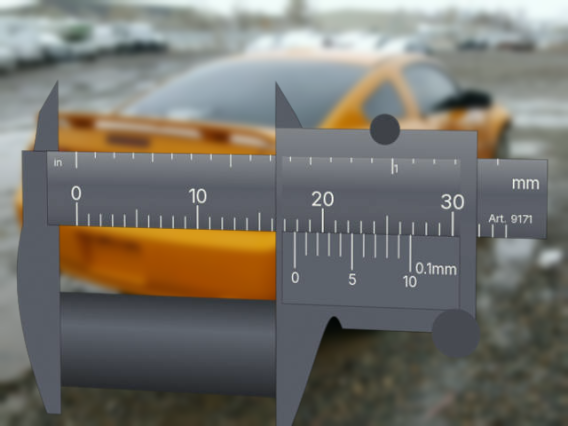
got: 17.8 mm
